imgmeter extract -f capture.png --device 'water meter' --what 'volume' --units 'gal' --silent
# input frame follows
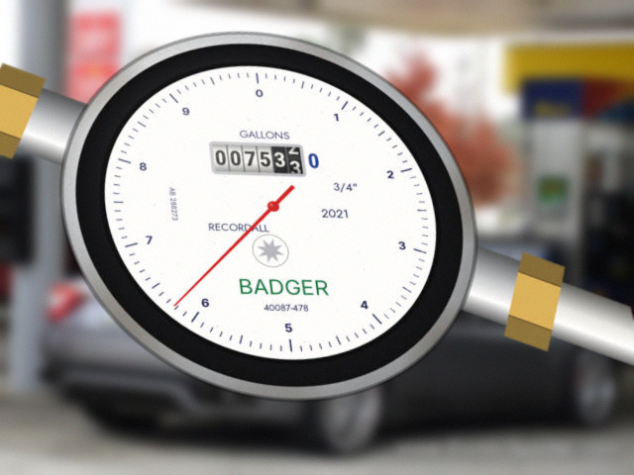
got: 75326.2 gal
